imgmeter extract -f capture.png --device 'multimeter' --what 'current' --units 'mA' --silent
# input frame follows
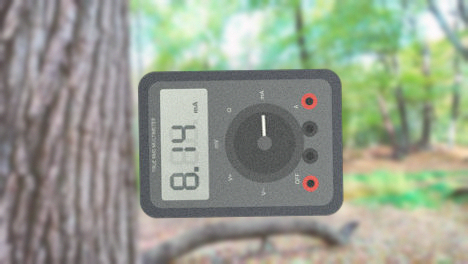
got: 8.14 mA
